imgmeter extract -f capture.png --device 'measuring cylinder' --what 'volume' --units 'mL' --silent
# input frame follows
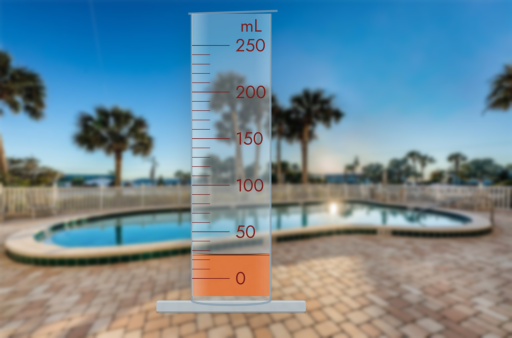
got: 25 mL
